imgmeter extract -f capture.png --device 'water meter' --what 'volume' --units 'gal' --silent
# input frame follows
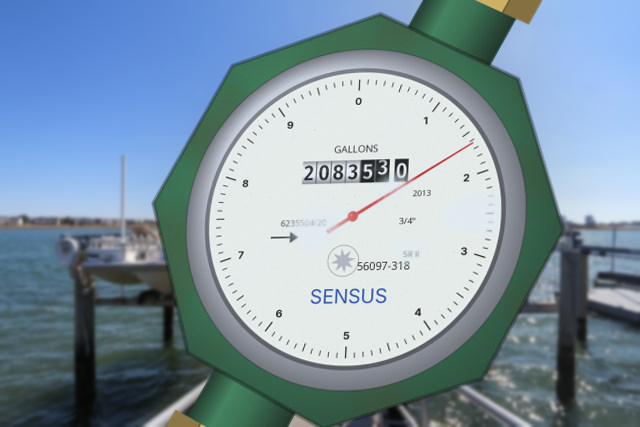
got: 2083531.6 gal
